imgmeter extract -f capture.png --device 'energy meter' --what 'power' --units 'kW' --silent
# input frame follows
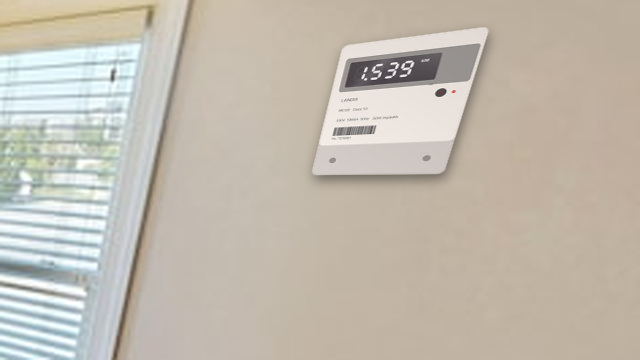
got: 1.539 kW
